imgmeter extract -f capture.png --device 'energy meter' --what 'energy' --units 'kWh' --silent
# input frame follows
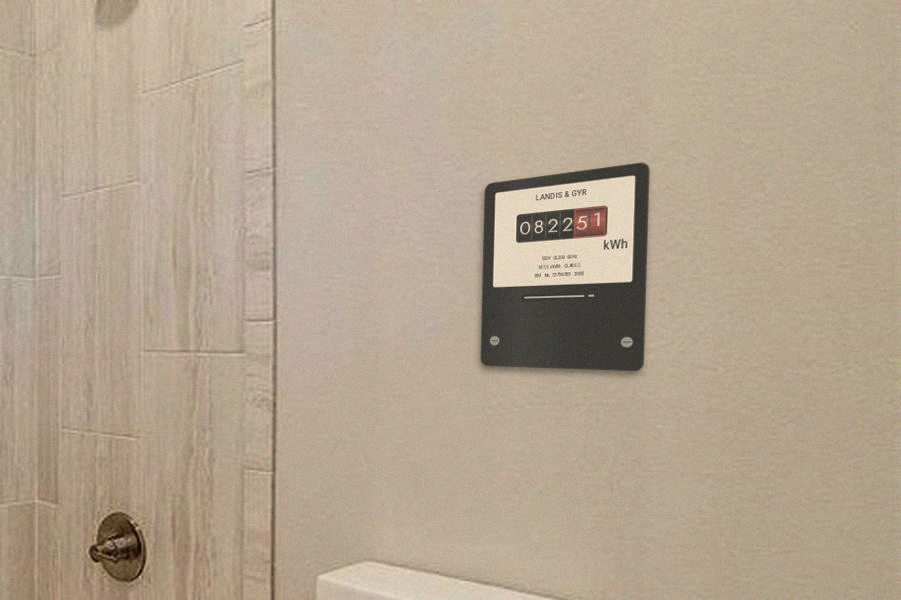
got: 822.51 kWh
